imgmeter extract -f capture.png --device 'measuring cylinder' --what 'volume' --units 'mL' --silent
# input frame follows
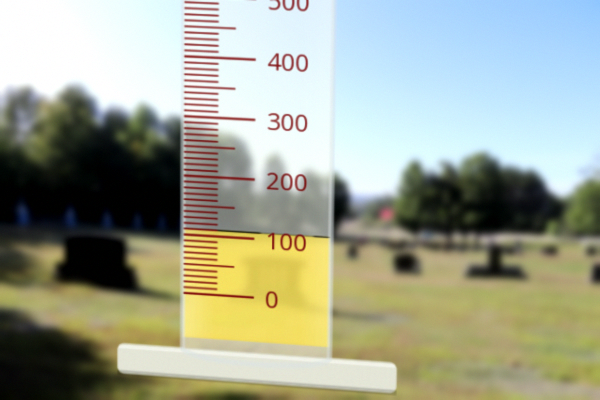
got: 110 mL
